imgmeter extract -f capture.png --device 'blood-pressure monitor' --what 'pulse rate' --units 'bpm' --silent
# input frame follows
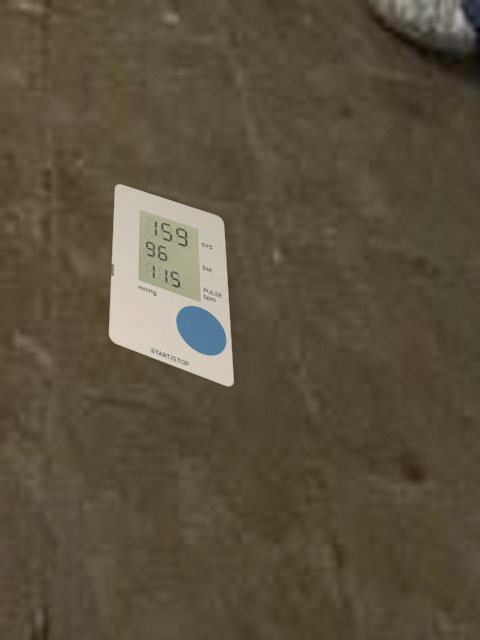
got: 115 bpm
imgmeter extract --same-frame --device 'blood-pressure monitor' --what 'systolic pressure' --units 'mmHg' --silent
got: 159 mmHg
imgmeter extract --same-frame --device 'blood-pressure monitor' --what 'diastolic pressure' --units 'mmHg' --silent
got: 96 mmHg
